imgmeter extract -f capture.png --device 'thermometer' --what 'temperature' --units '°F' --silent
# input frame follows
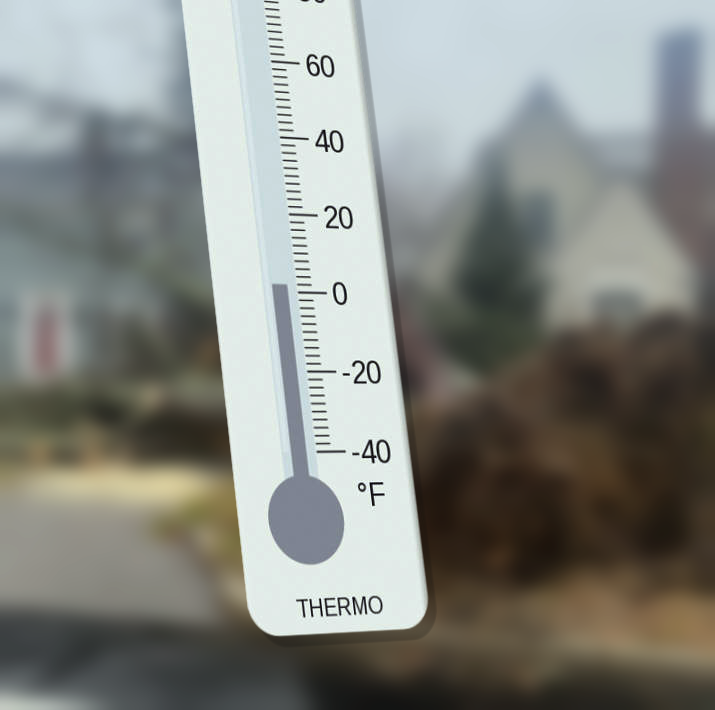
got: 2 °F
